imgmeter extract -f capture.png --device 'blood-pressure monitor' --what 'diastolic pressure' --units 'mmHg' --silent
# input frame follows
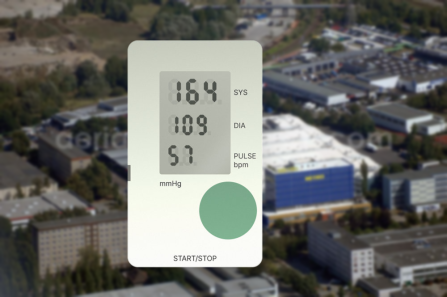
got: 109 mmHg
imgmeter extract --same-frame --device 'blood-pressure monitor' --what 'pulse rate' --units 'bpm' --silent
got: 57 bpm
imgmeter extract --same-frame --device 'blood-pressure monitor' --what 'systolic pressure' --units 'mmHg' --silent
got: 164 mmHg
